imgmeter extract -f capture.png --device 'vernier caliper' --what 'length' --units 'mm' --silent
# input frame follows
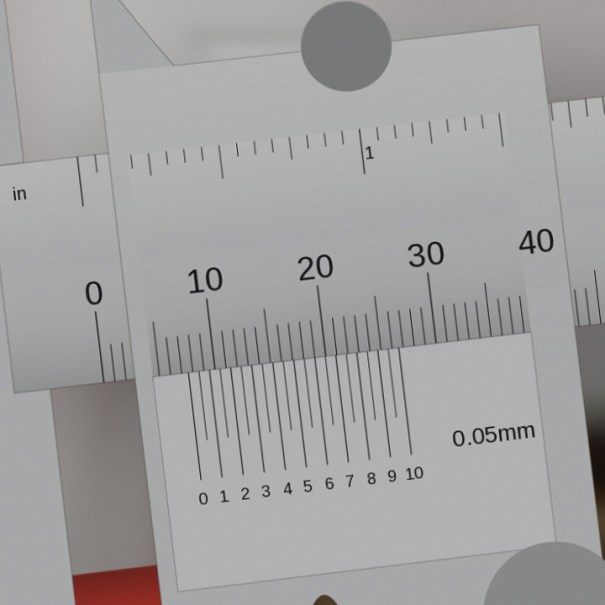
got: 7.6 mm
